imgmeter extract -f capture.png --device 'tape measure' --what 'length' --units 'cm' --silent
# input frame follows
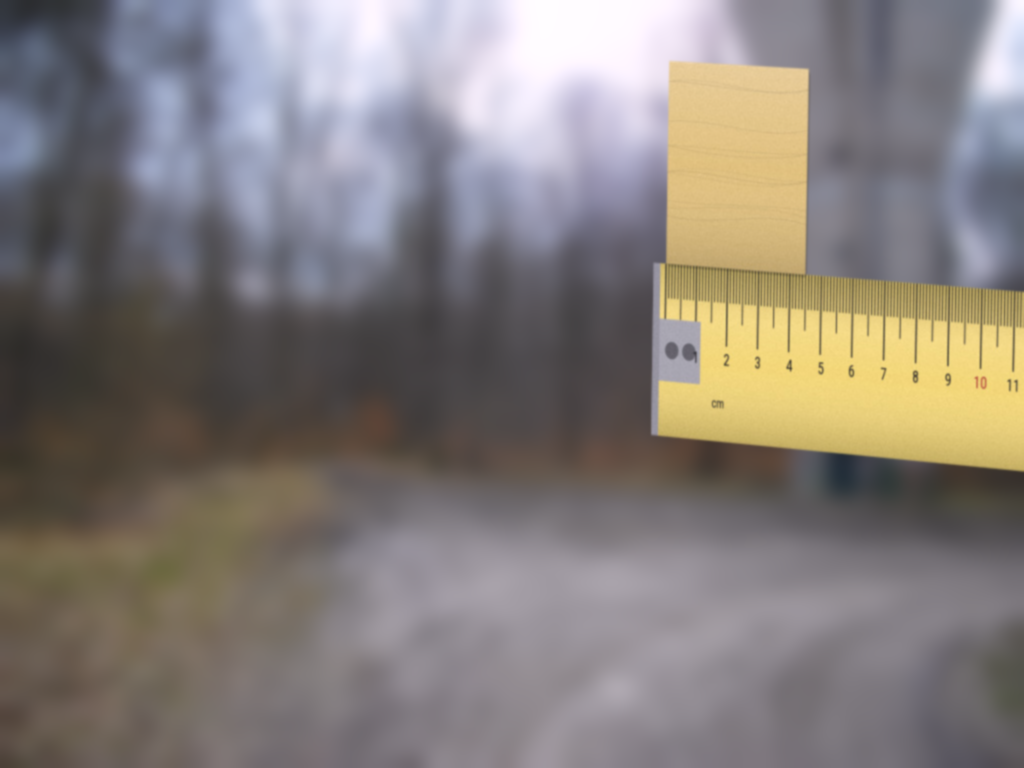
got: 4.5 cm
